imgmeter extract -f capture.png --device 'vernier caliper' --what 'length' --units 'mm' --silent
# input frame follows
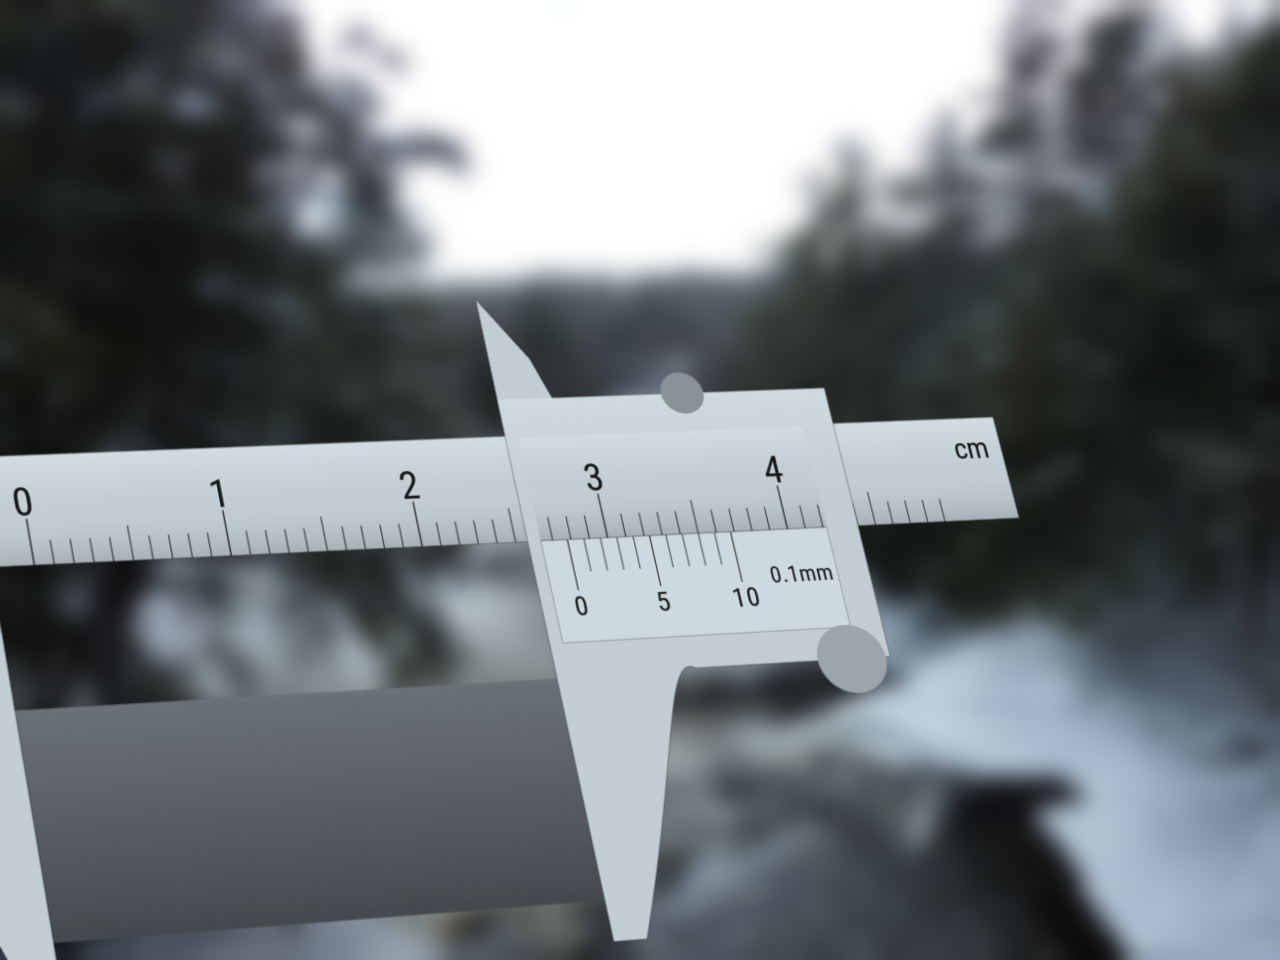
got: 27.8 mm
